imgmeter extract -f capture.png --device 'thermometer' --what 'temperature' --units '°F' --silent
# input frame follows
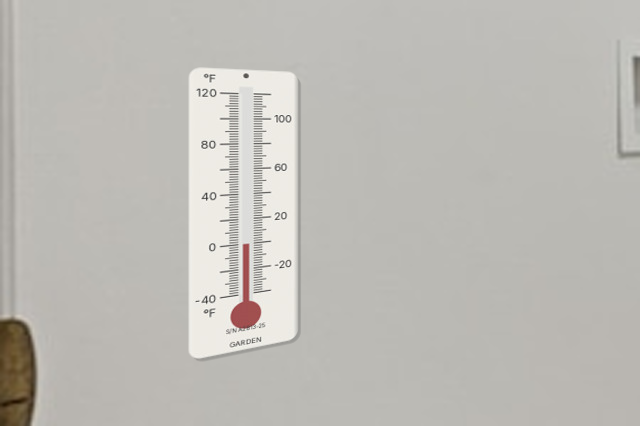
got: 0 °F
